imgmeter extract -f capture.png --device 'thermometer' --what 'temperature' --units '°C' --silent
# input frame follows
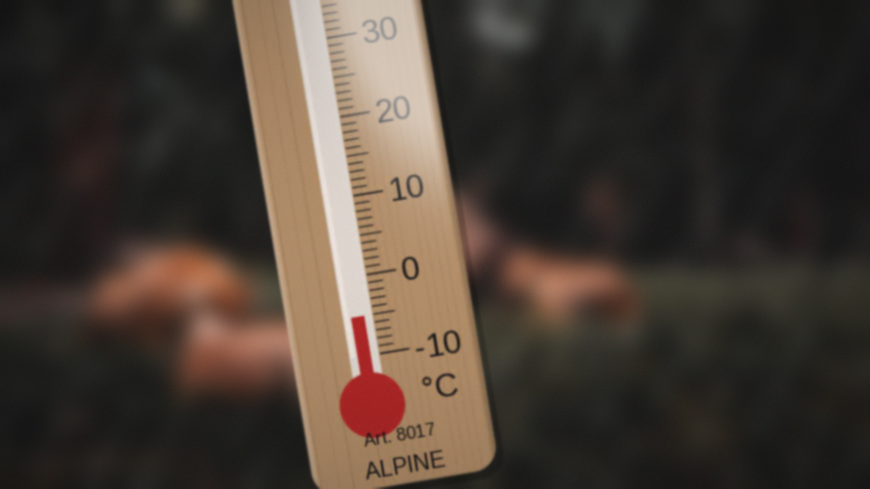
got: -5 °C
